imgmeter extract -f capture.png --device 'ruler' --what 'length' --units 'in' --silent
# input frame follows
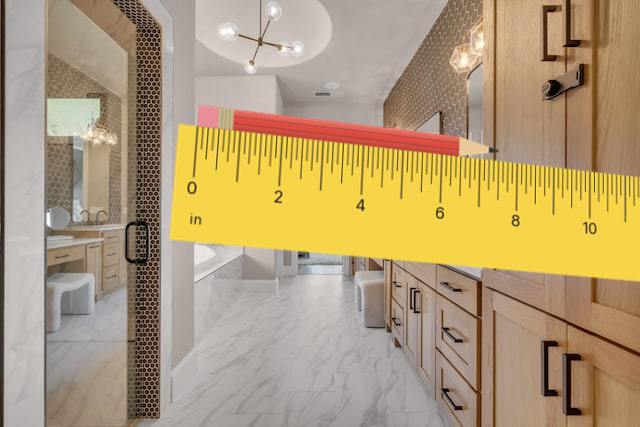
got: 7.5 in
